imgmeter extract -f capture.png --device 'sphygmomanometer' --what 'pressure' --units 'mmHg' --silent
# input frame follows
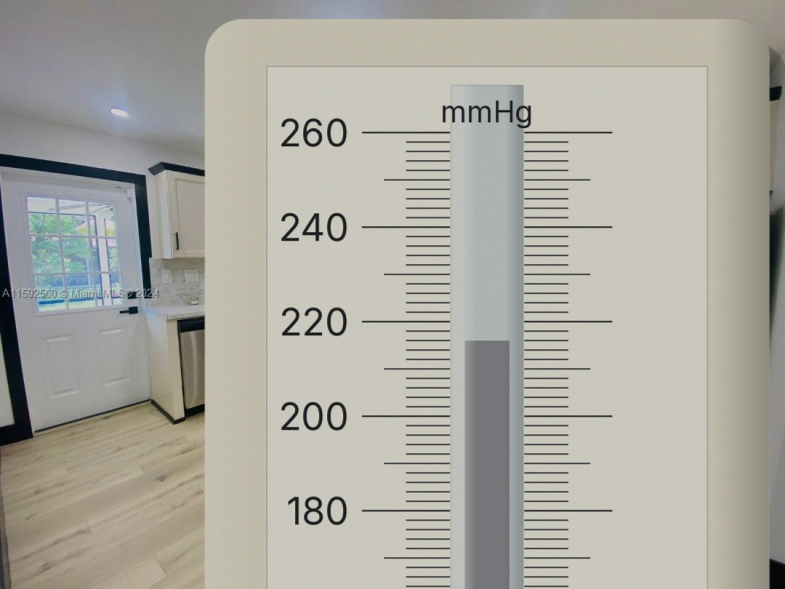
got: 216 mmHg
